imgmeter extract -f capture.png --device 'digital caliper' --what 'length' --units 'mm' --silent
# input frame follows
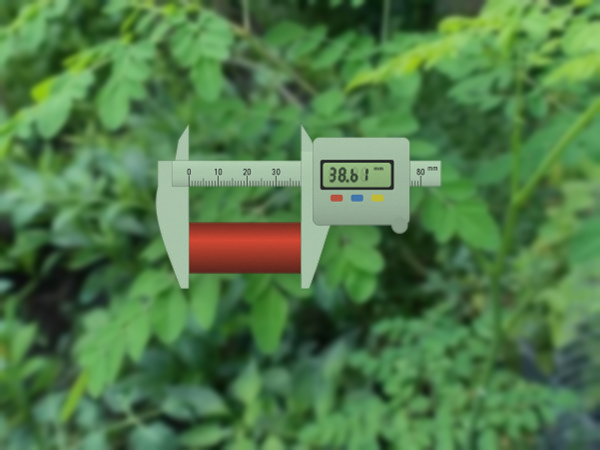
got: 38.61 mm
